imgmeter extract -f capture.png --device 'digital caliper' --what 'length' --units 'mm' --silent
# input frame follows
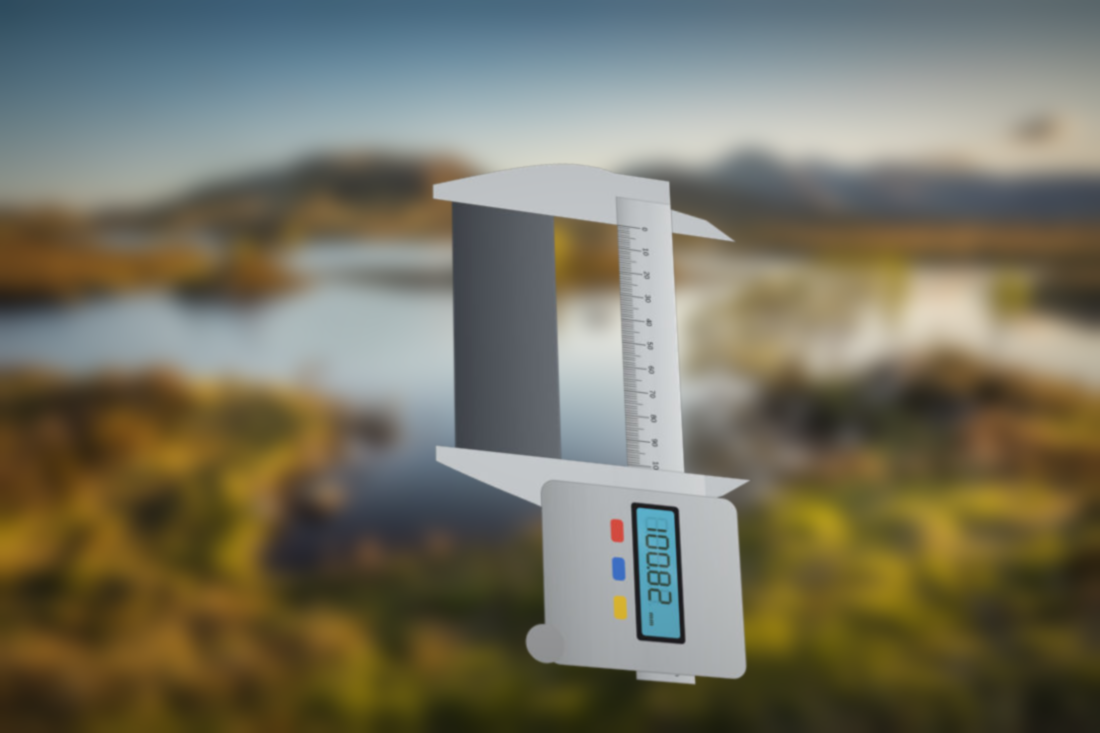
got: 100.82 mm
